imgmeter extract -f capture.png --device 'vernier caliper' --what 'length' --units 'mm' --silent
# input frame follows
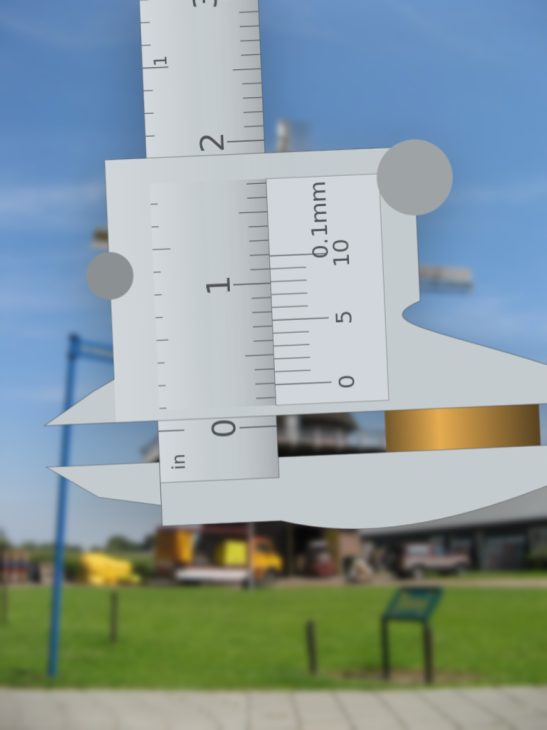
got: 2.9 mm
